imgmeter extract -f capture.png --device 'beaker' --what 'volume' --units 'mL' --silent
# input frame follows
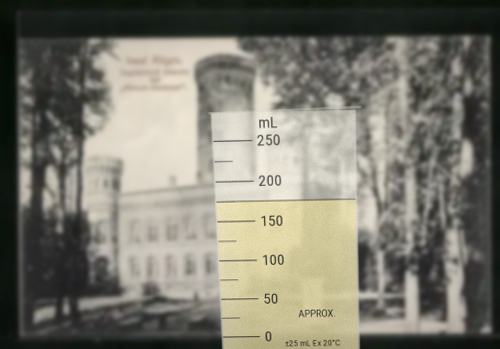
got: 175 mL
